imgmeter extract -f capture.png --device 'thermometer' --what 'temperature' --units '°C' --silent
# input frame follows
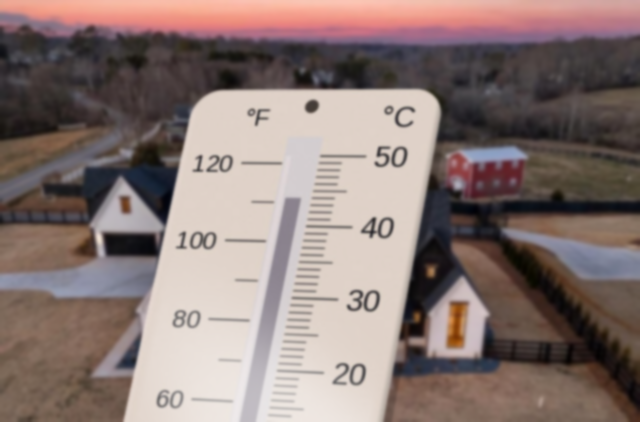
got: 44 °C
